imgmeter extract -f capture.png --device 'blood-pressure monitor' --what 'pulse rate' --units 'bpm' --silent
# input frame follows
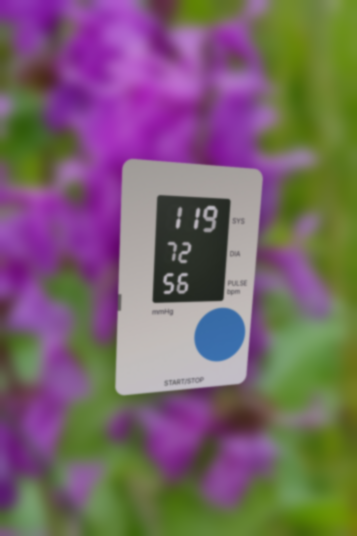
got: 56 bpm
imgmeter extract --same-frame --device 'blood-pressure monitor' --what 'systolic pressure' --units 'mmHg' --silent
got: 119 mmHg
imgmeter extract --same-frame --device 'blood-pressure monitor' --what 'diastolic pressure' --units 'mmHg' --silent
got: 72 mmHg
